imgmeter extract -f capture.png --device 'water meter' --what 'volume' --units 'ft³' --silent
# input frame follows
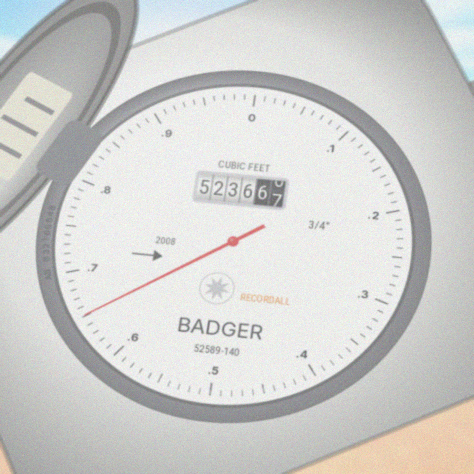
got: 523666.65 ft³
